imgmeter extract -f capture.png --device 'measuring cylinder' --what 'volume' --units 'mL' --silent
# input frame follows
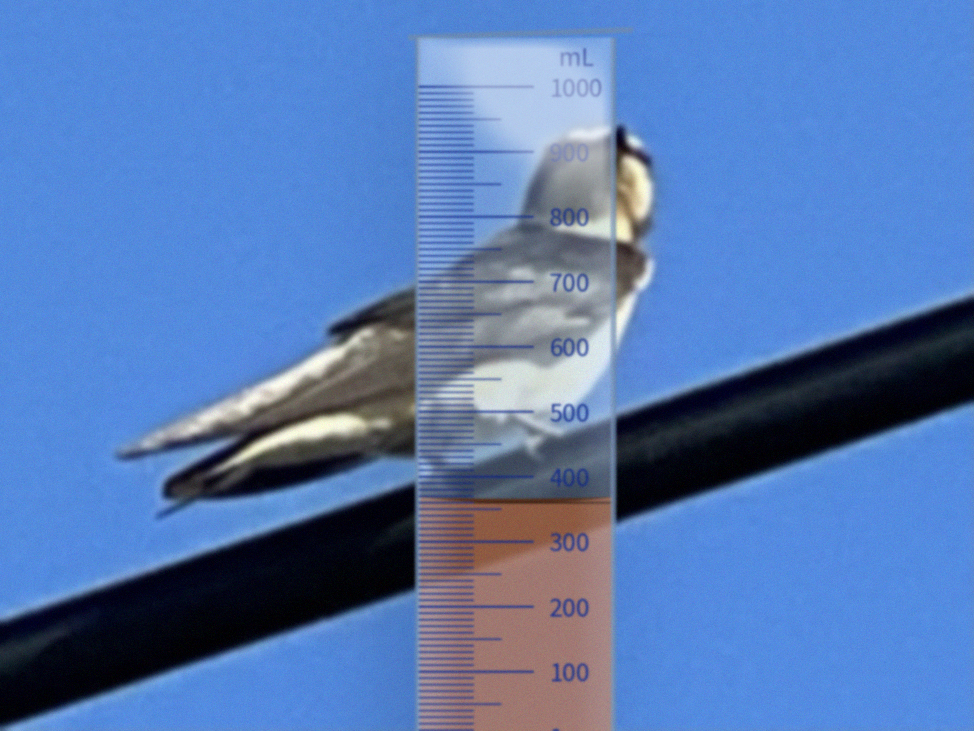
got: 360 mL
